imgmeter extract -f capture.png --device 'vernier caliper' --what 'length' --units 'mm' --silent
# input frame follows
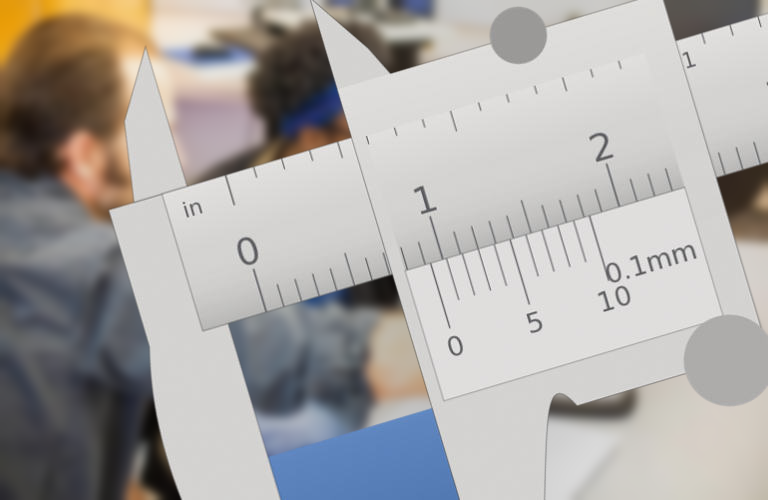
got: 9.3 mm
